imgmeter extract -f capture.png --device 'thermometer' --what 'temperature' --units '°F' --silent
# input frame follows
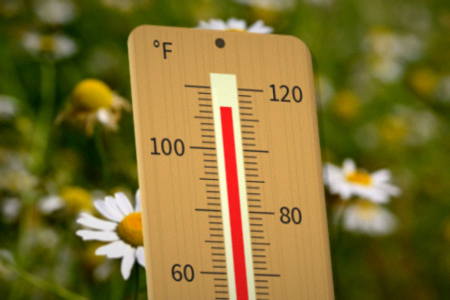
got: 114 °F
